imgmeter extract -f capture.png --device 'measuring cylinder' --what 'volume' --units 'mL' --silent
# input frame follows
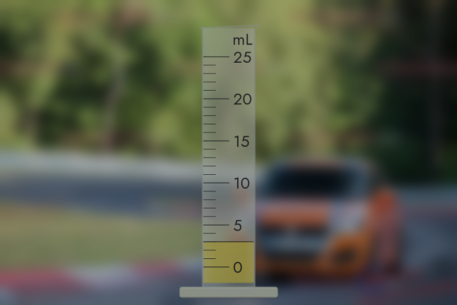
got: 3 mL
